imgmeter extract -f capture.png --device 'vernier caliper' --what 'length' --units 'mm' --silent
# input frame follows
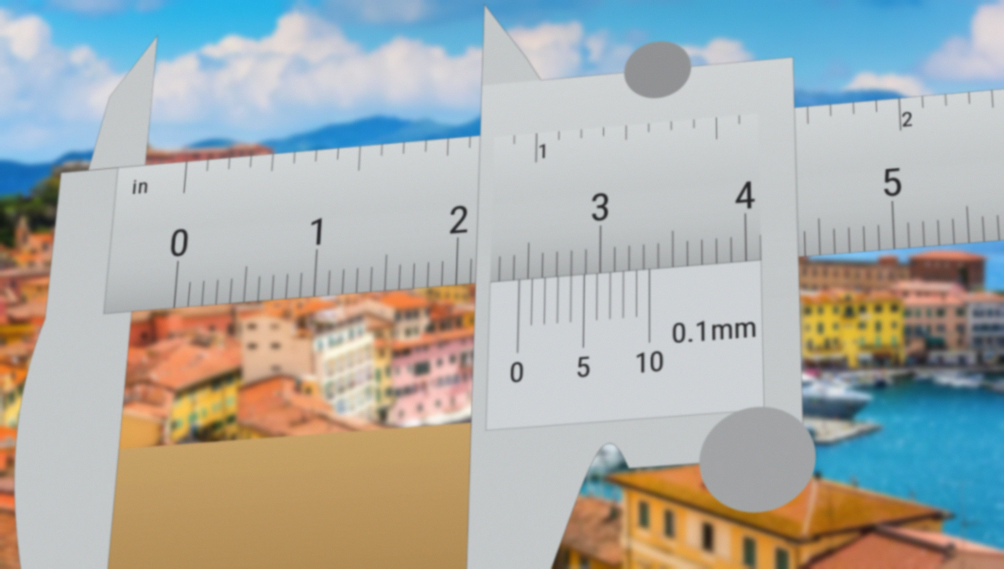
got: 24.4 mm
